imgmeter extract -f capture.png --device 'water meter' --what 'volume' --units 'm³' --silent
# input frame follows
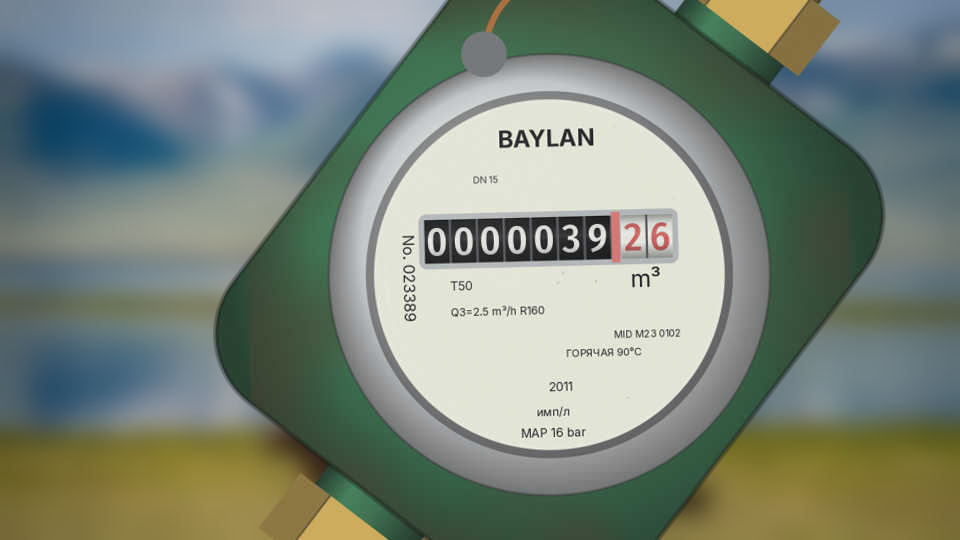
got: 39.26 m³
